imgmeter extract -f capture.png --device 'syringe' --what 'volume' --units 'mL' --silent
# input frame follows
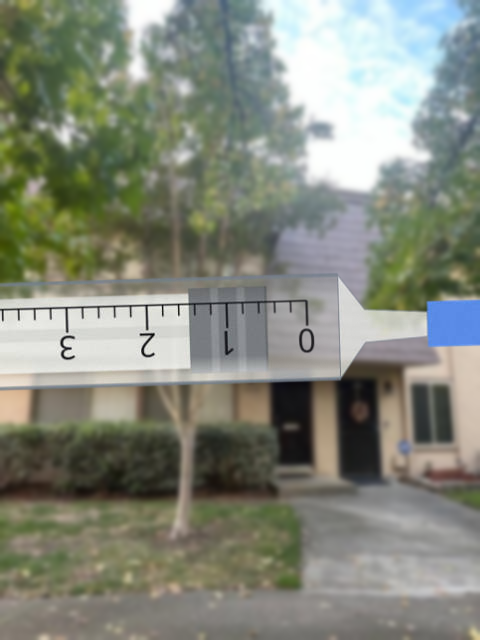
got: 0.5 mL
